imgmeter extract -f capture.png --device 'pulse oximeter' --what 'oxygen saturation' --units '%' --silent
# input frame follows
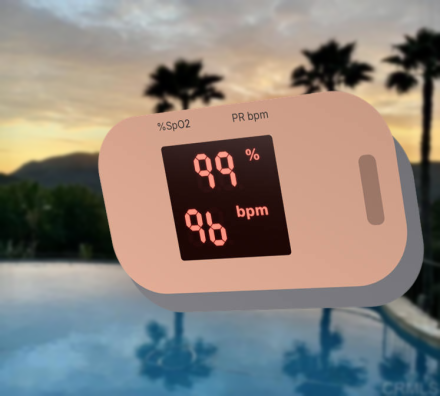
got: 99 %
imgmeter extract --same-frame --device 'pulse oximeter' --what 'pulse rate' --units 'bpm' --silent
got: 96 bpm
